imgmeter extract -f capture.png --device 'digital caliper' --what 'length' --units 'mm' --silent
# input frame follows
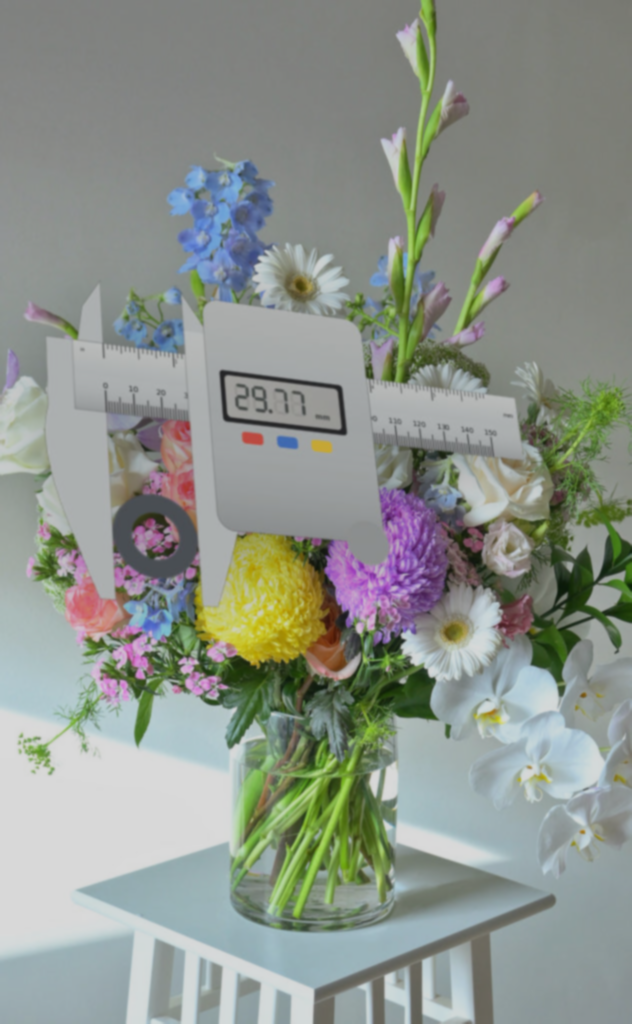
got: 29.77 mm
